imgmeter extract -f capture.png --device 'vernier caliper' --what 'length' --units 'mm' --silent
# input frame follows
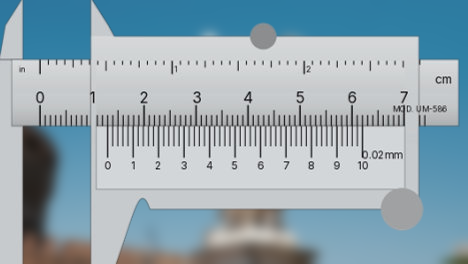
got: 13.0 mm
